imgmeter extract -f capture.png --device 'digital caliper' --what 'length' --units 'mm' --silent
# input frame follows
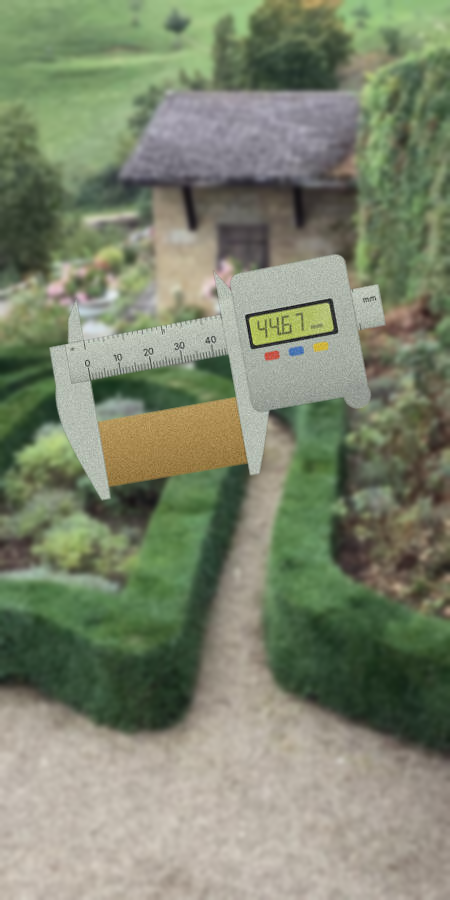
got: 44.67 mm
